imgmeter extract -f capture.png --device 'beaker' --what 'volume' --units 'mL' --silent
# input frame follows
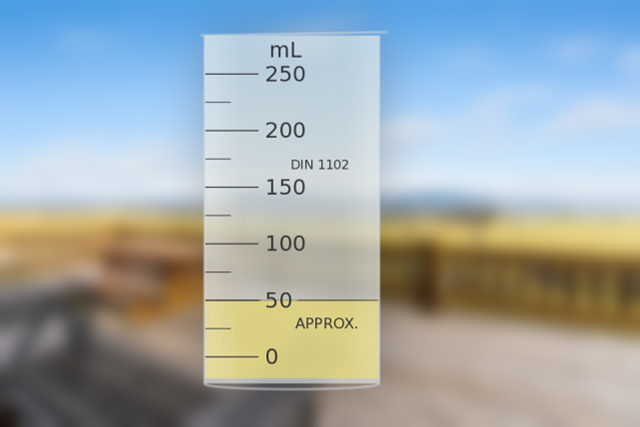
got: 50 mL
